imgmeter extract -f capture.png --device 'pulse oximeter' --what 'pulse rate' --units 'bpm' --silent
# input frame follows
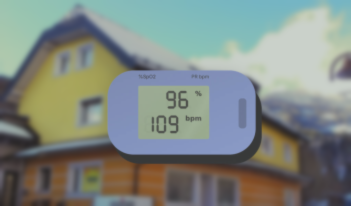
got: 109 bpm
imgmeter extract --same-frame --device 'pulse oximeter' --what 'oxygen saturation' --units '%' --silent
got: 96 %
